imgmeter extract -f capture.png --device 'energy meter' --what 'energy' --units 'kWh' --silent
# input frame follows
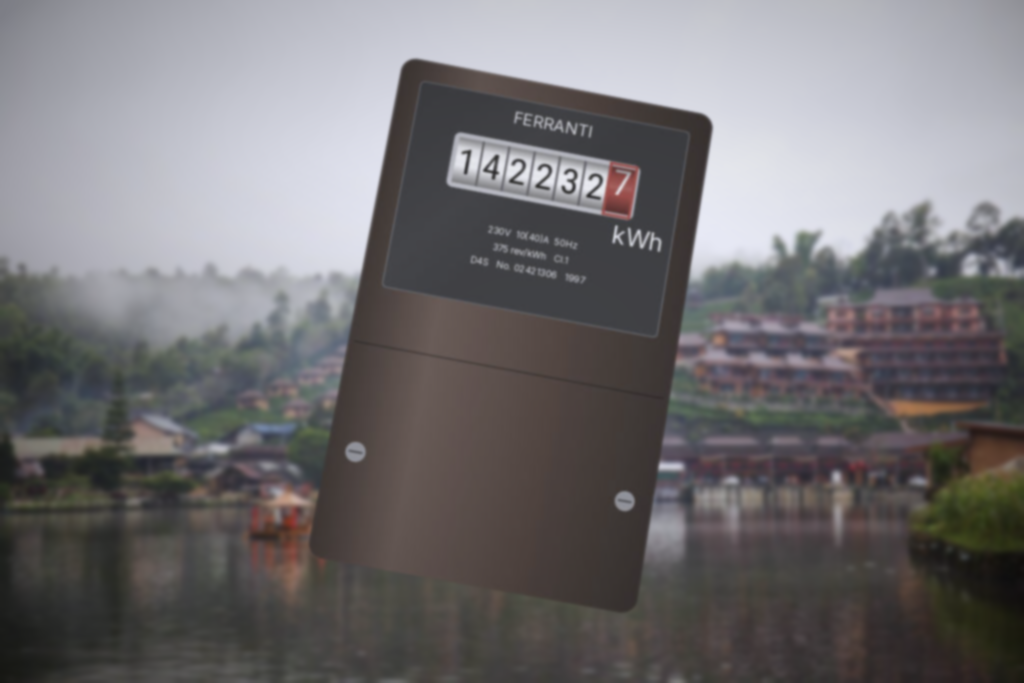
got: 142232.7 kWh
